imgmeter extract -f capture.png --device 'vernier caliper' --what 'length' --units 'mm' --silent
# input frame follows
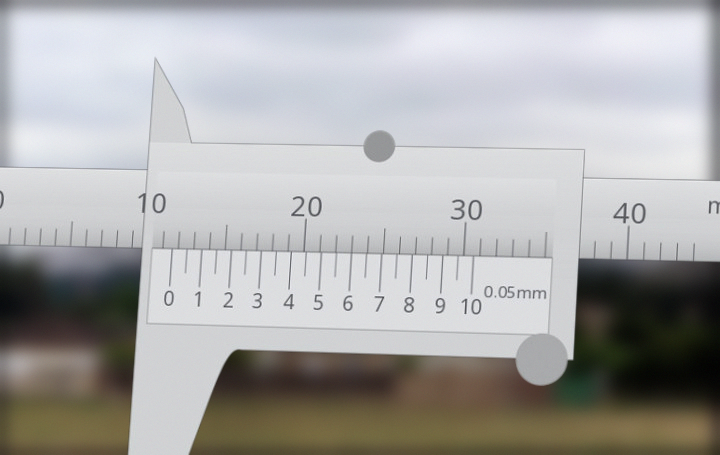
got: 11.6 mm
